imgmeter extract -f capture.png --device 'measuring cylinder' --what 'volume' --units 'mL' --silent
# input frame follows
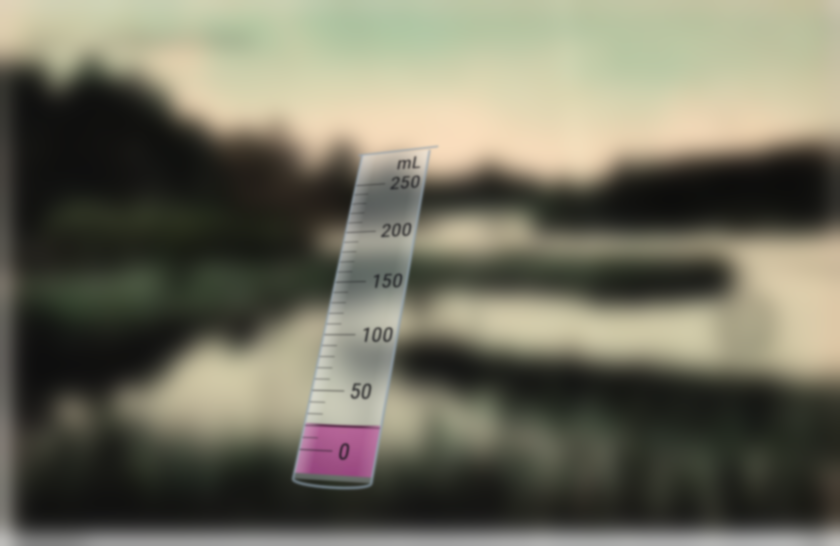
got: 20 mL
